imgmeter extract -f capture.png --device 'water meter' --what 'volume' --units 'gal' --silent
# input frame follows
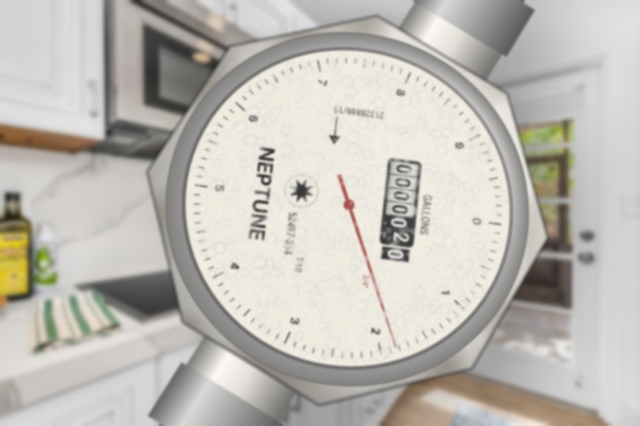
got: 21.8 gal
